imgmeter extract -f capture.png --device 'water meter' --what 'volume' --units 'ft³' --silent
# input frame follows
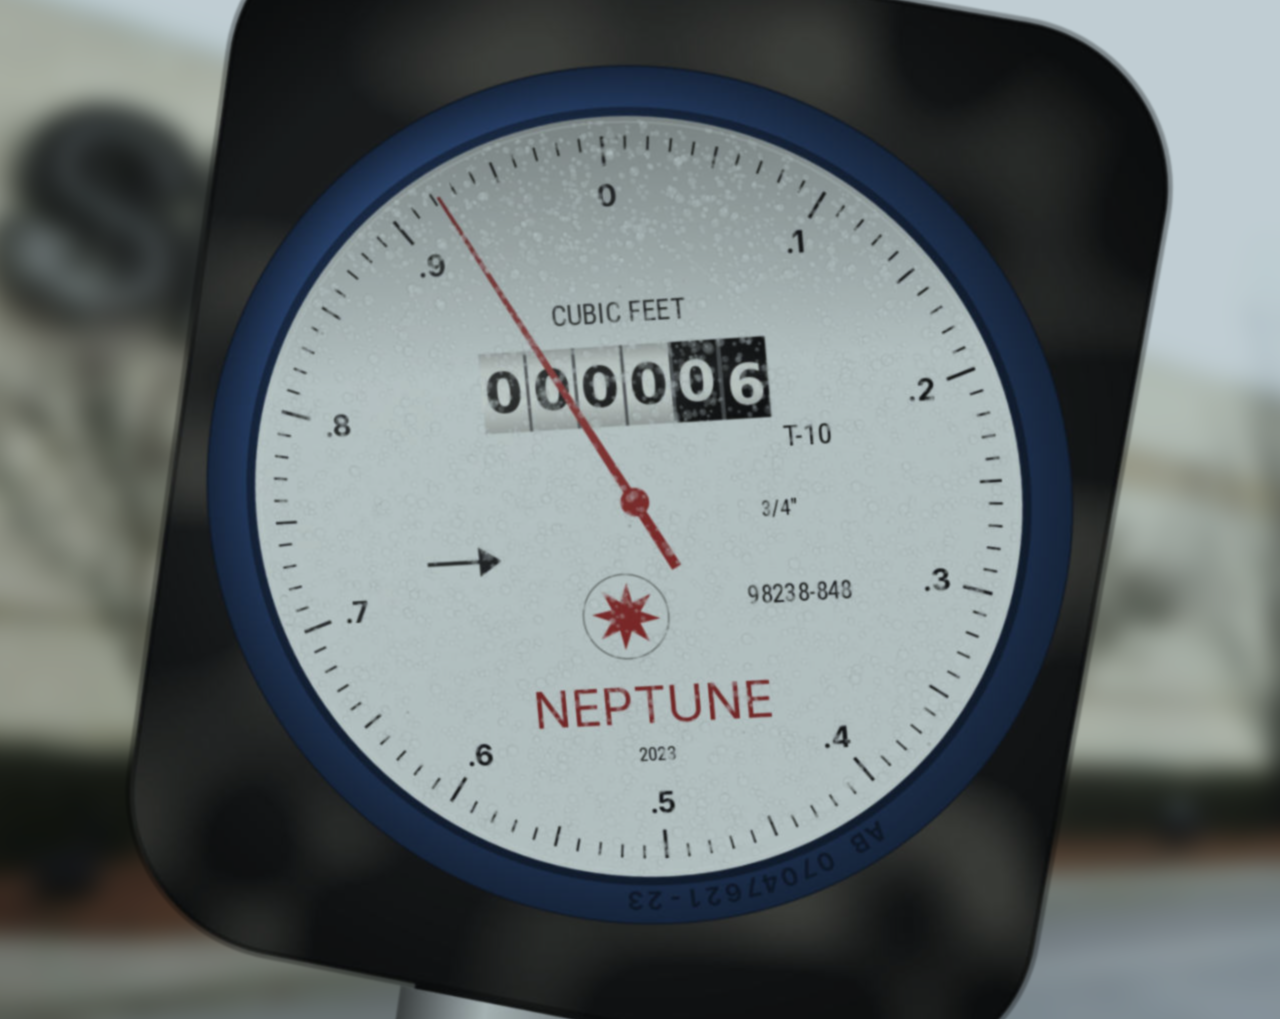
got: 5.92 ft³
